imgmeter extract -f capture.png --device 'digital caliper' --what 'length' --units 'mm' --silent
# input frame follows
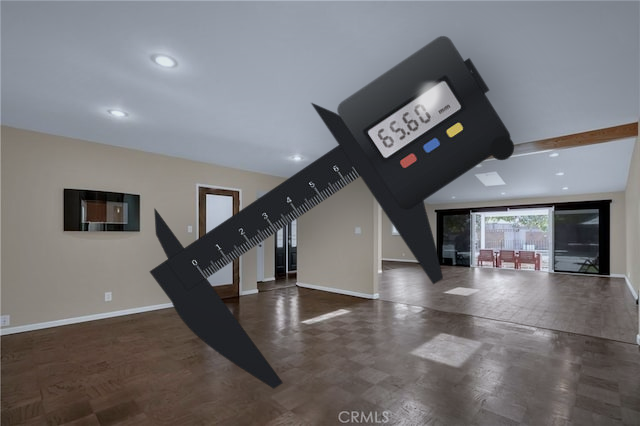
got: 65.60 mm
